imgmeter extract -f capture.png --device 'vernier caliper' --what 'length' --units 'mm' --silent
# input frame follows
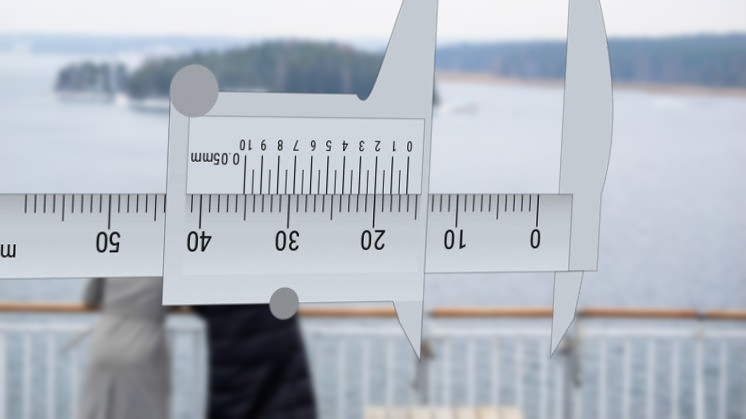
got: 16.2 mm
